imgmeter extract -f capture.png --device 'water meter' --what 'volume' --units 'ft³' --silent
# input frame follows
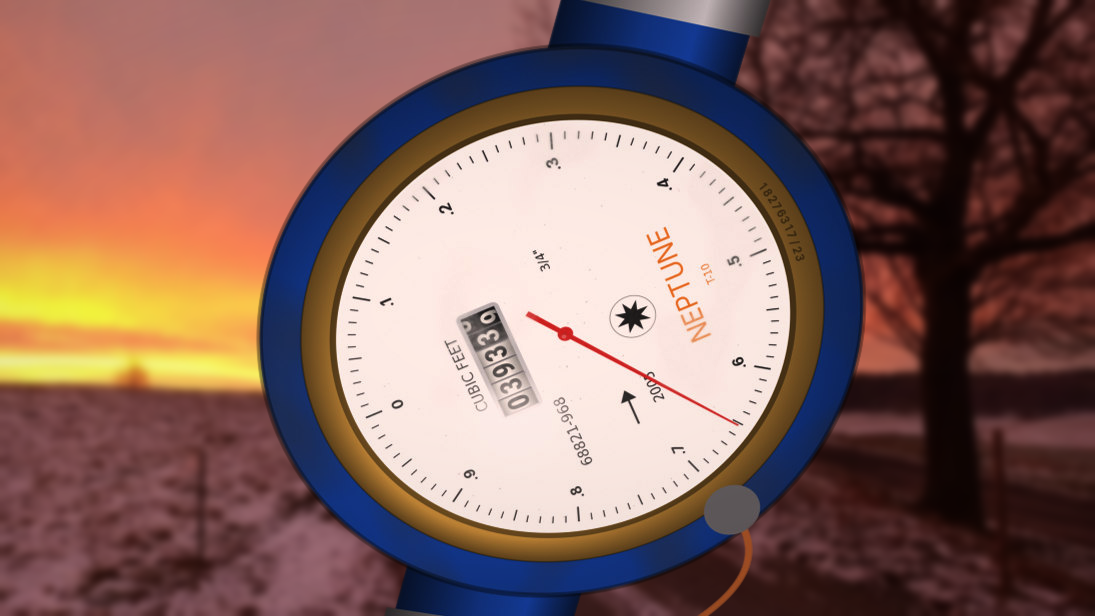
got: 39338.65 ft³
